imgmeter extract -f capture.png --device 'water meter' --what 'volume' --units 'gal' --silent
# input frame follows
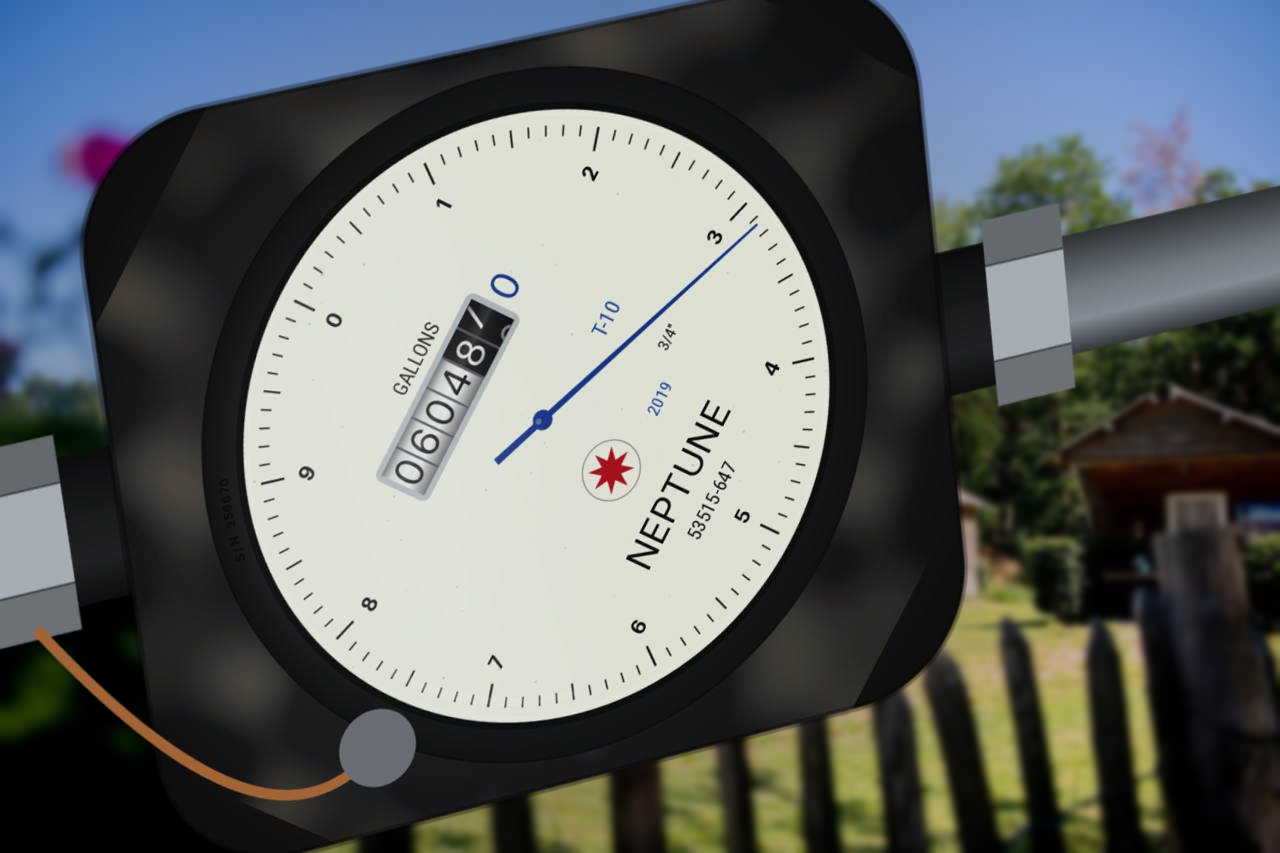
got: 604873.1 gal
